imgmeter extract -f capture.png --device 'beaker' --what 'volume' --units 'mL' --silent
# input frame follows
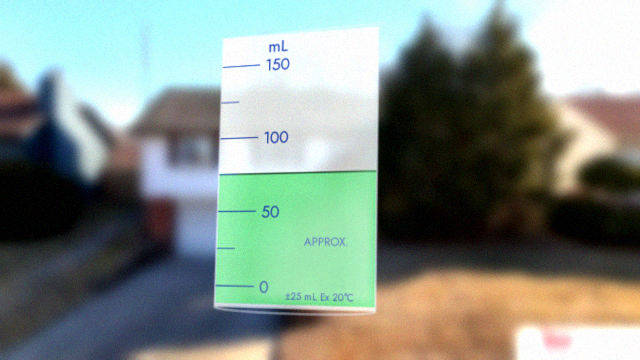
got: 75 mL
